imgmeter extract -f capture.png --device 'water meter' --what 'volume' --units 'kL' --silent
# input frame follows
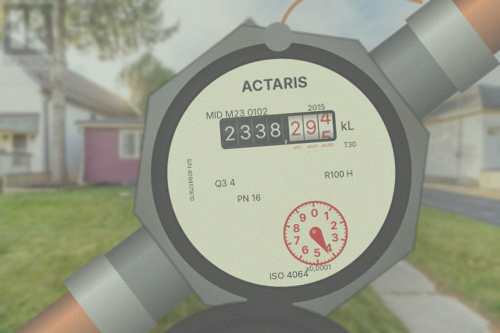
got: 2338.2944 kL
